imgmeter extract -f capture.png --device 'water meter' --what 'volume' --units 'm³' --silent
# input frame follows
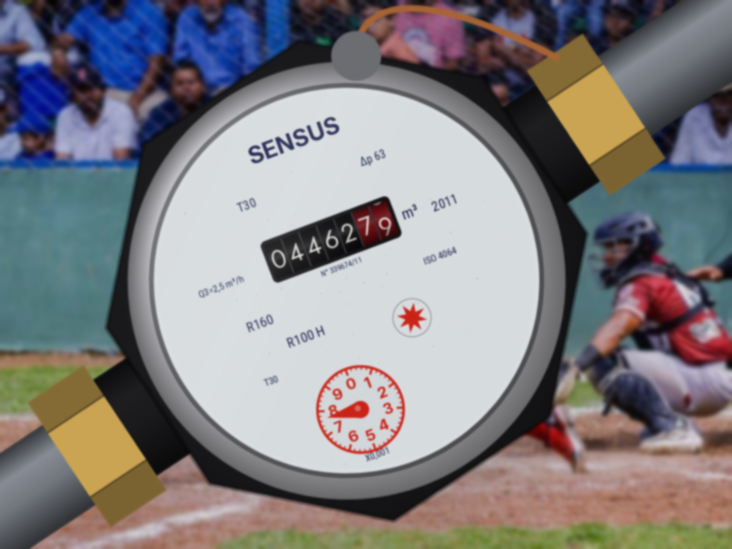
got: 4462.787 m³
